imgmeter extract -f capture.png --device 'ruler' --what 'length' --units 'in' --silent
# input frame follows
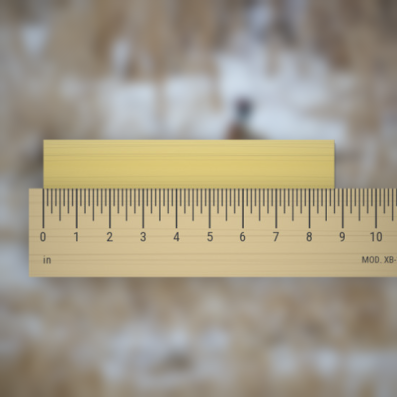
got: 8.75 in
